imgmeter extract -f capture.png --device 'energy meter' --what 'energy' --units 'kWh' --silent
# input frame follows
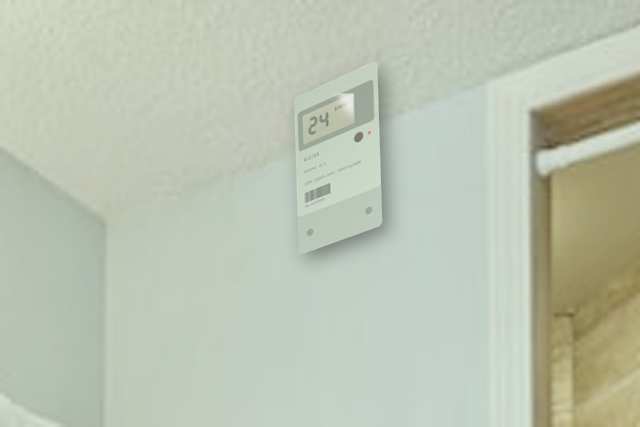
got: 24 kWh
